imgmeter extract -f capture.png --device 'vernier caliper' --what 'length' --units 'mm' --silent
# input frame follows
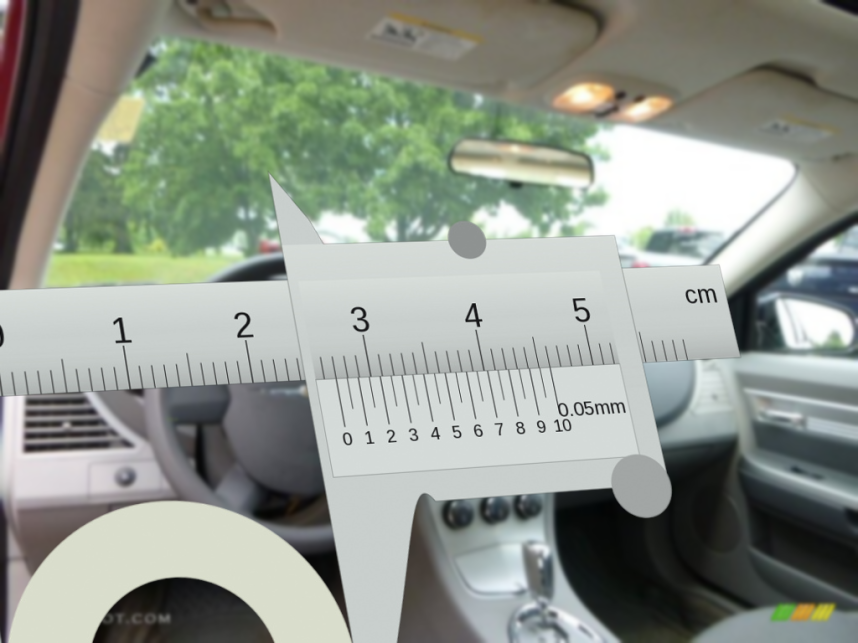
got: 27.0 mm
